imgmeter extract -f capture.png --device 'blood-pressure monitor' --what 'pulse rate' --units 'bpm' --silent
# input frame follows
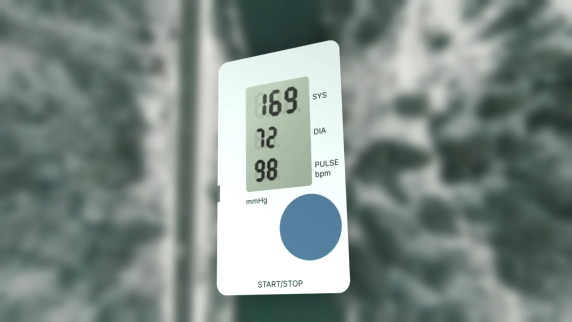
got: 98 bpm
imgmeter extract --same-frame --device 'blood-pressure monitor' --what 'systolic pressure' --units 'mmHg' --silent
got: 169 mmHg
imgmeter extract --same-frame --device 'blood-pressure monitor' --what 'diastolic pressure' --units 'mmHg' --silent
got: 72 mmHg
